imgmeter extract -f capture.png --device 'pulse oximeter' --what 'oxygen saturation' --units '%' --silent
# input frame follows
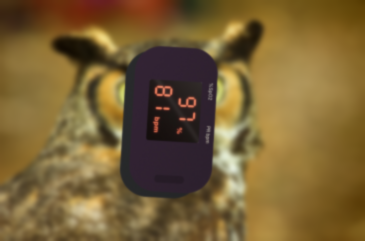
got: 97 %
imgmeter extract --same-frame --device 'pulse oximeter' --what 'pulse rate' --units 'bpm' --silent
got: 81 bpm
